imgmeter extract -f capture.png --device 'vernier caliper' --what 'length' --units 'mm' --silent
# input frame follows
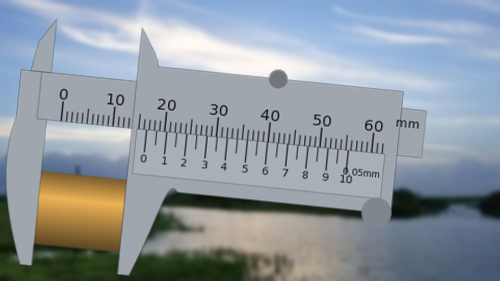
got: 16.5 mm
